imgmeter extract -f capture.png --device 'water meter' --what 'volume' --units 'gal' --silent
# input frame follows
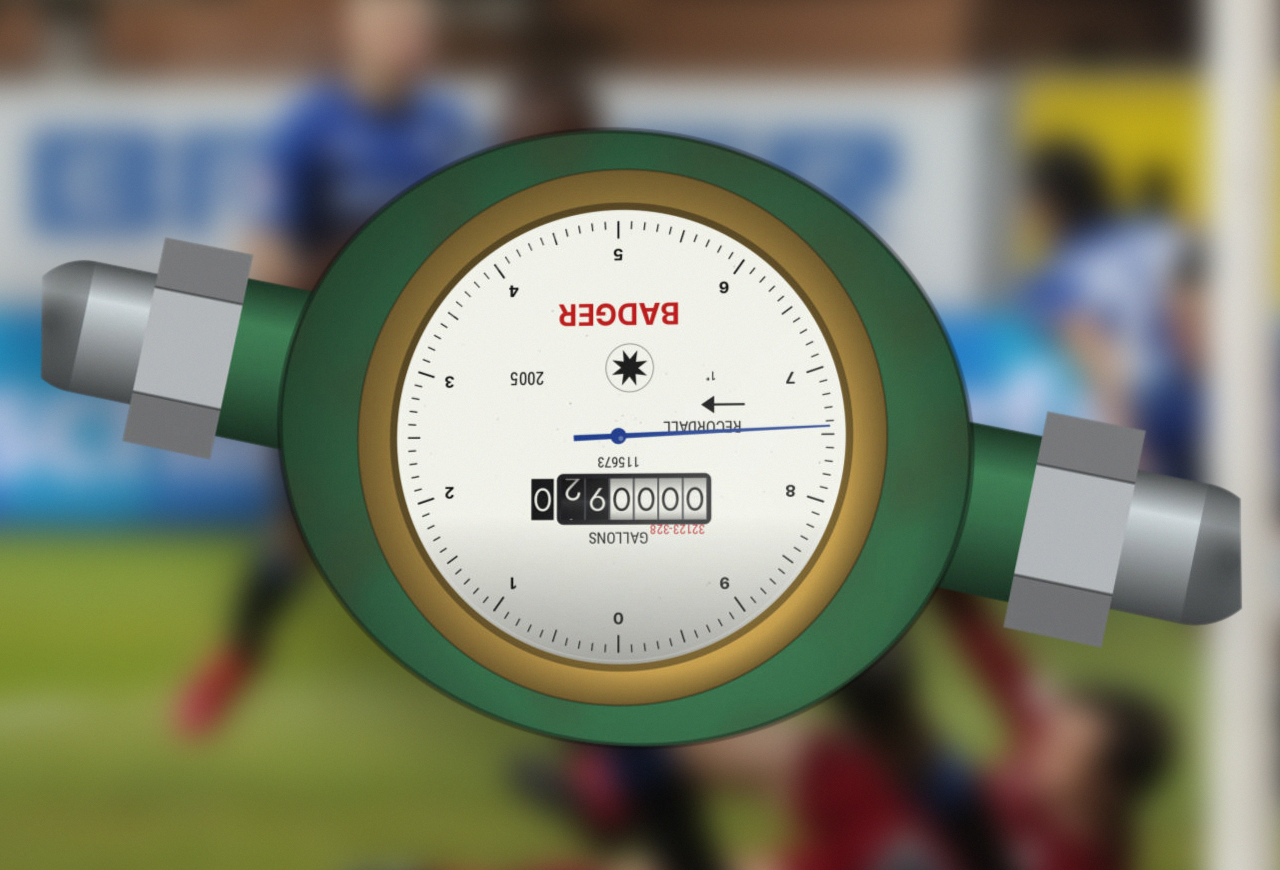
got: 917.4 gal
